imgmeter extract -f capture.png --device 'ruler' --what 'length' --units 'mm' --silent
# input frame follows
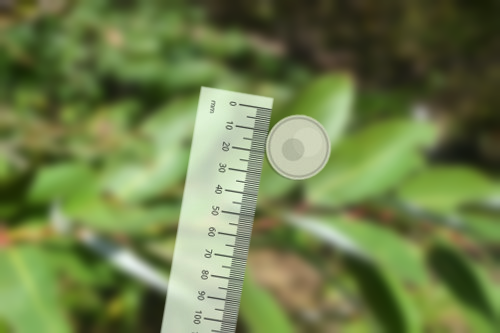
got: 30 mm
